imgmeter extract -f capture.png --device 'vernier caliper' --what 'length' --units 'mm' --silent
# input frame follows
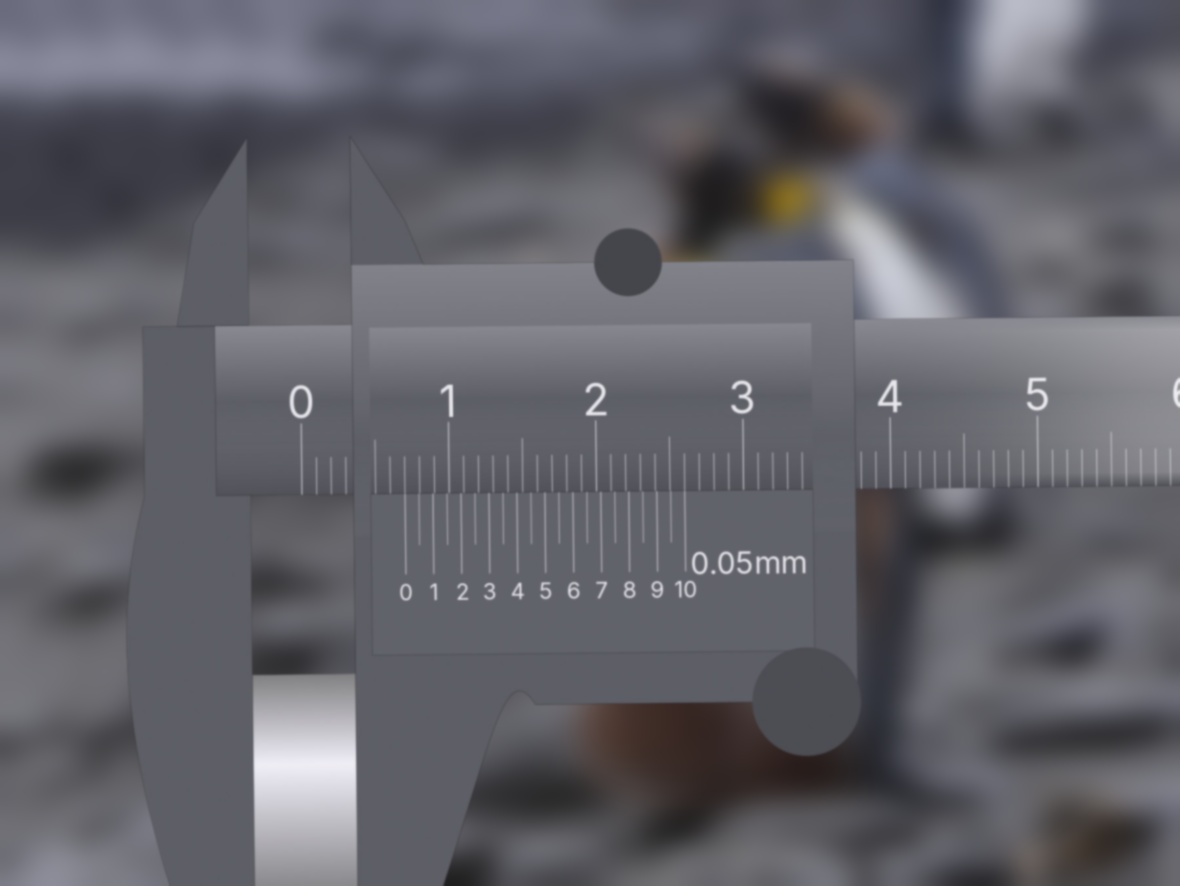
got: 7.0 mm
